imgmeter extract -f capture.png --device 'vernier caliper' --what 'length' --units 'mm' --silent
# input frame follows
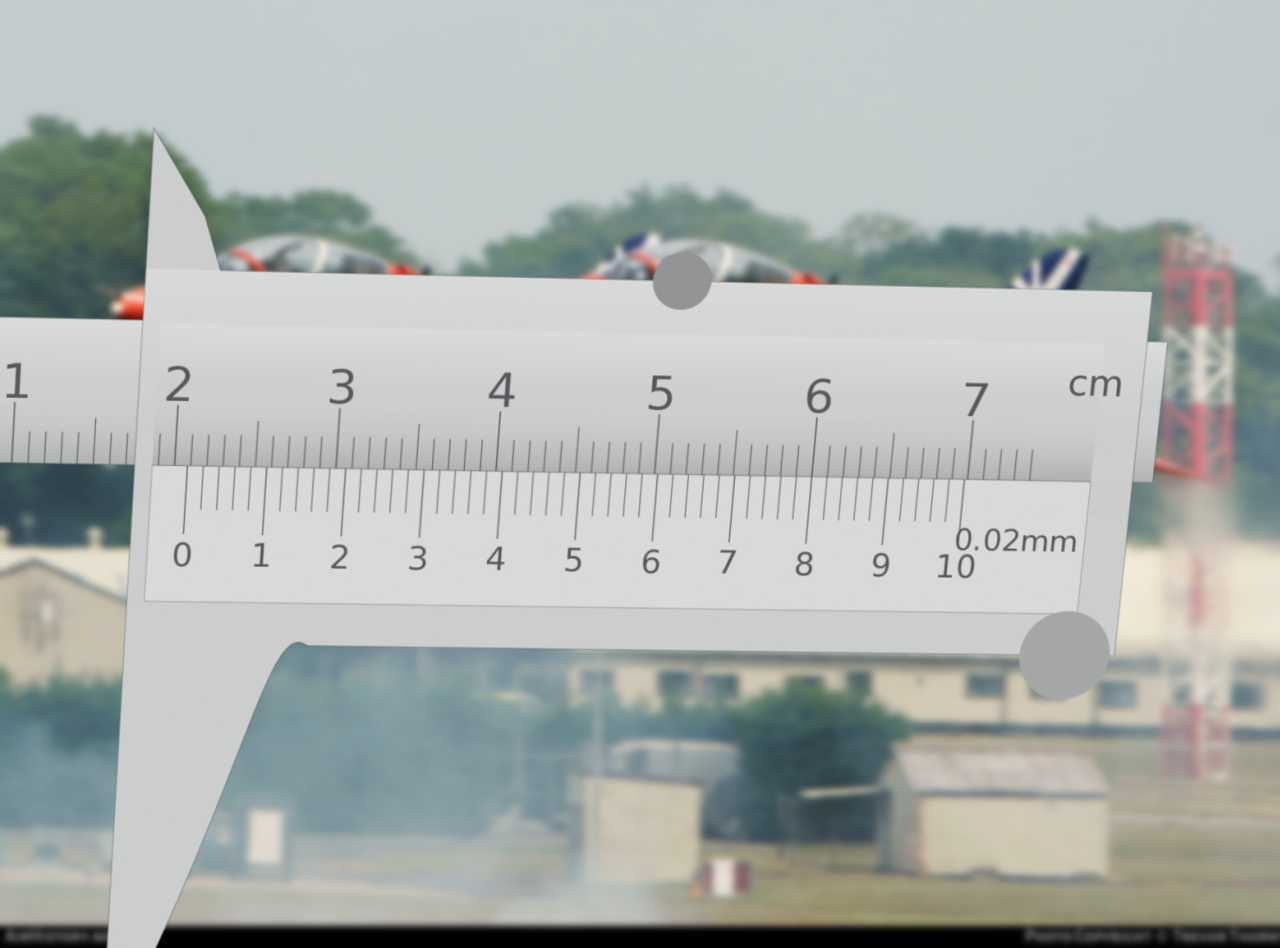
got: 20.8 mm
